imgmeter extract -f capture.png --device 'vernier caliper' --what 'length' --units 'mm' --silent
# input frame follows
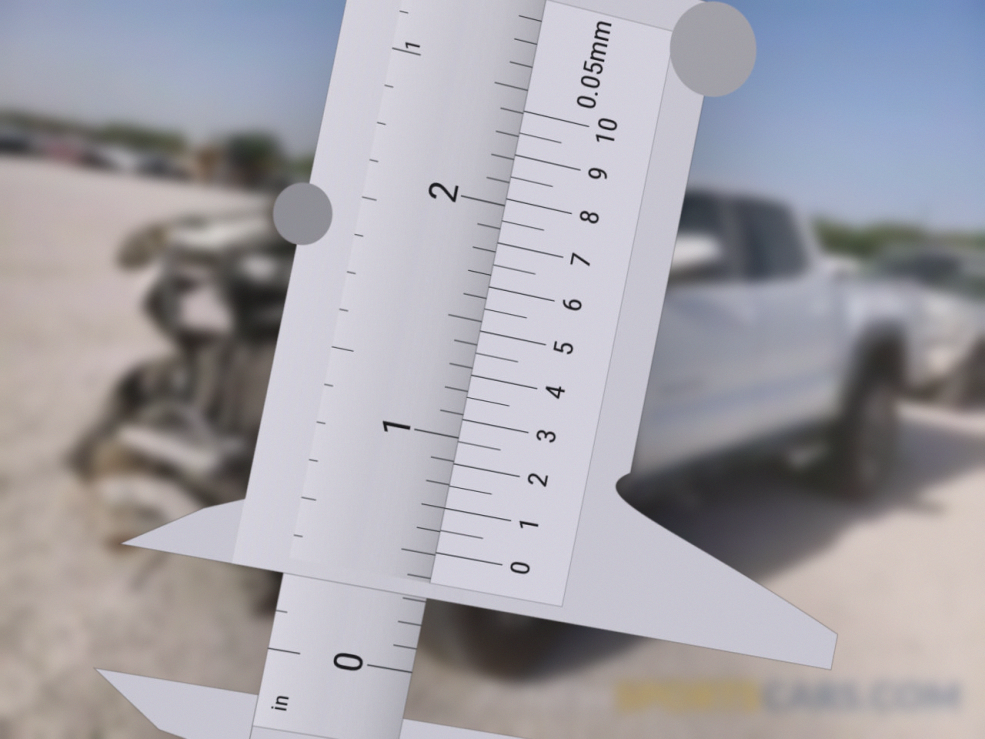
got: 5.10 mm
